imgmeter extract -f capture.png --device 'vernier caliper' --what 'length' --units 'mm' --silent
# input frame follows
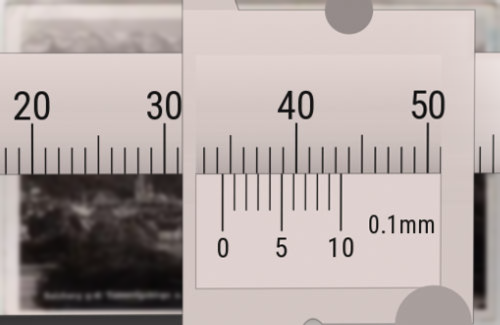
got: 34.4 mm
